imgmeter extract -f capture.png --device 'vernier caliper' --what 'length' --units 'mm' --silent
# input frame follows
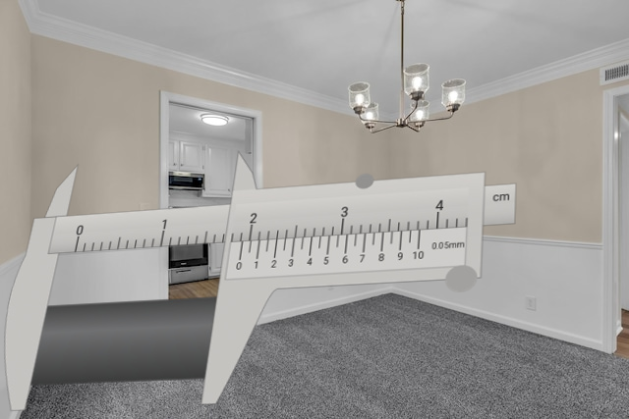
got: 19.2 mm
